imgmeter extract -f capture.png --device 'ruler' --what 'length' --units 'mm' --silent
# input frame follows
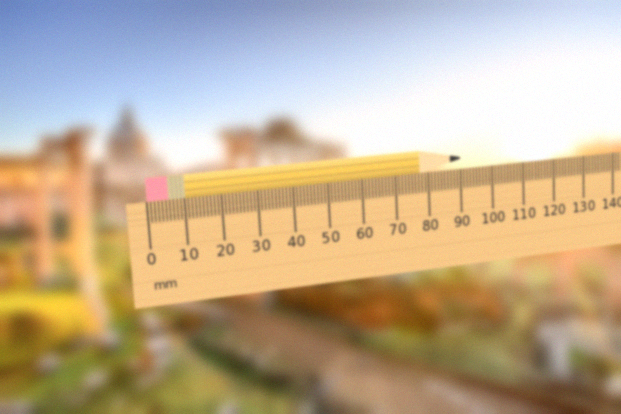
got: 90 mm
